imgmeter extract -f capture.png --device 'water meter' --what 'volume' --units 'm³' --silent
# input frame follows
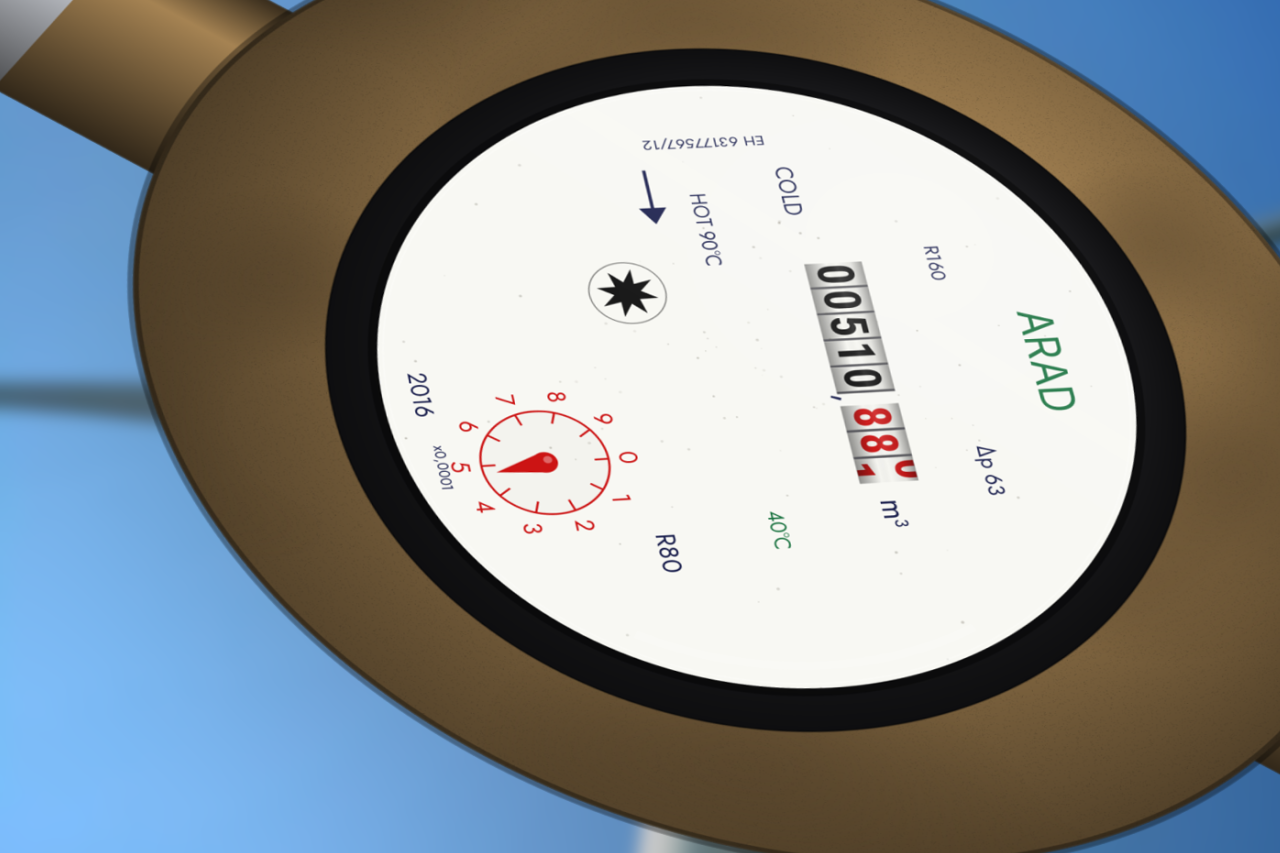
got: 510.8804 m³
